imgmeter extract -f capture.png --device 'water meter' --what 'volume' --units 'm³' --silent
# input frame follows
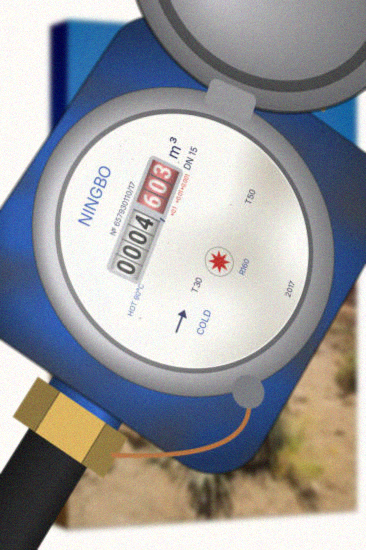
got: 4.603 m³
